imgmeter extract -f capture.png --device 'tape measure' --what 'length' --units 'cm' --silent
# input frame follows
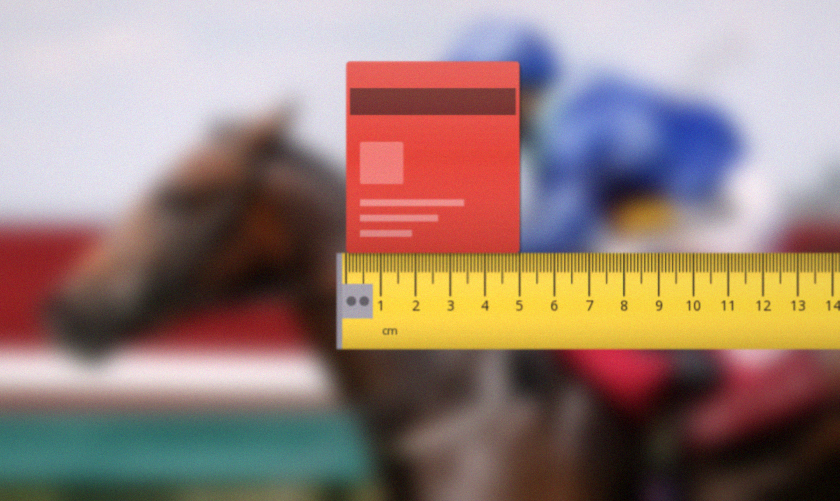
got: 5 cm
